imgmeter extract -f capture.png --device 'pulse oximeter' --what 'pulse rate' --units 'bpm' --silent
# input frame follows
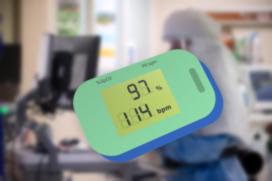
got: 114 bpm
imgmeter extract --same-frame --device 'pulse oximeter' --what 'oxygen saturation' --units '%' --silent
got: 97 %
